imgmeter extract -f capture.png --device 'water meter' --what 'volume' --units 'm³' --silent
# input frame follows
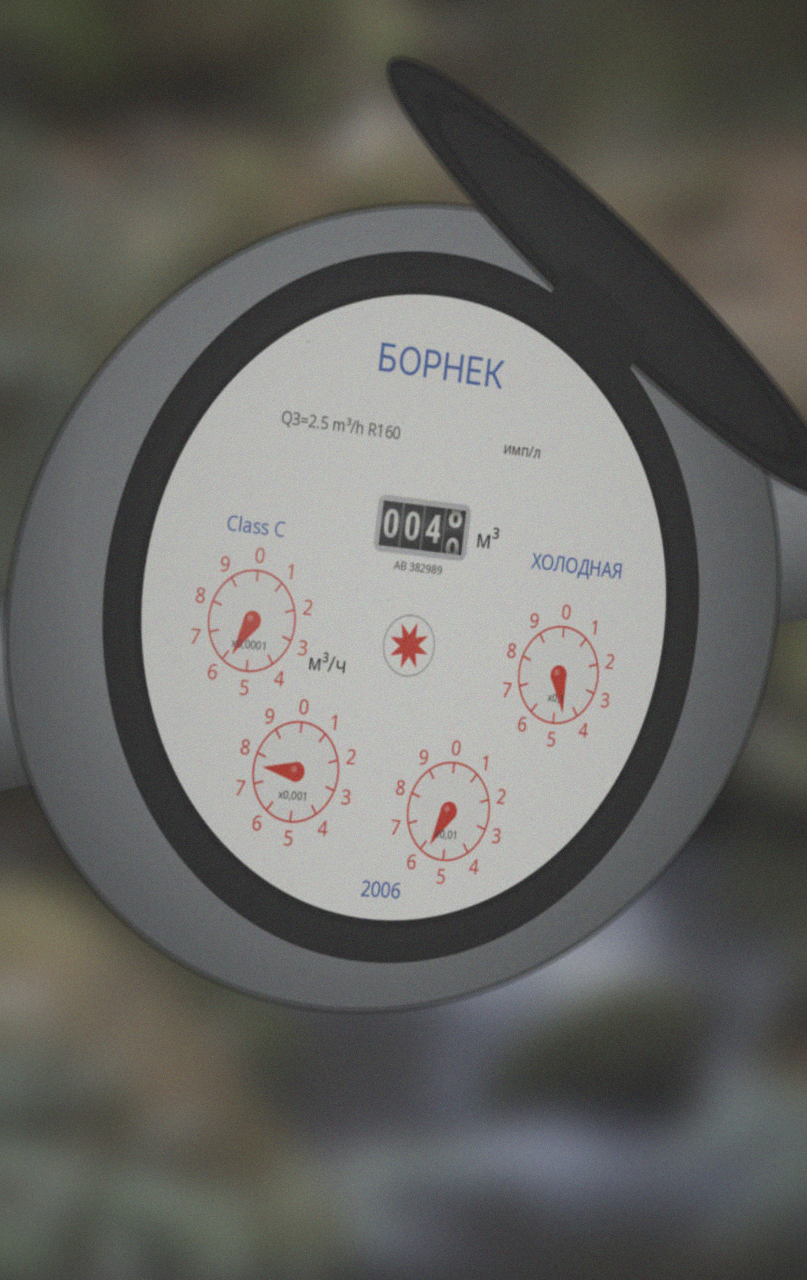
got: 48.4575 m³
